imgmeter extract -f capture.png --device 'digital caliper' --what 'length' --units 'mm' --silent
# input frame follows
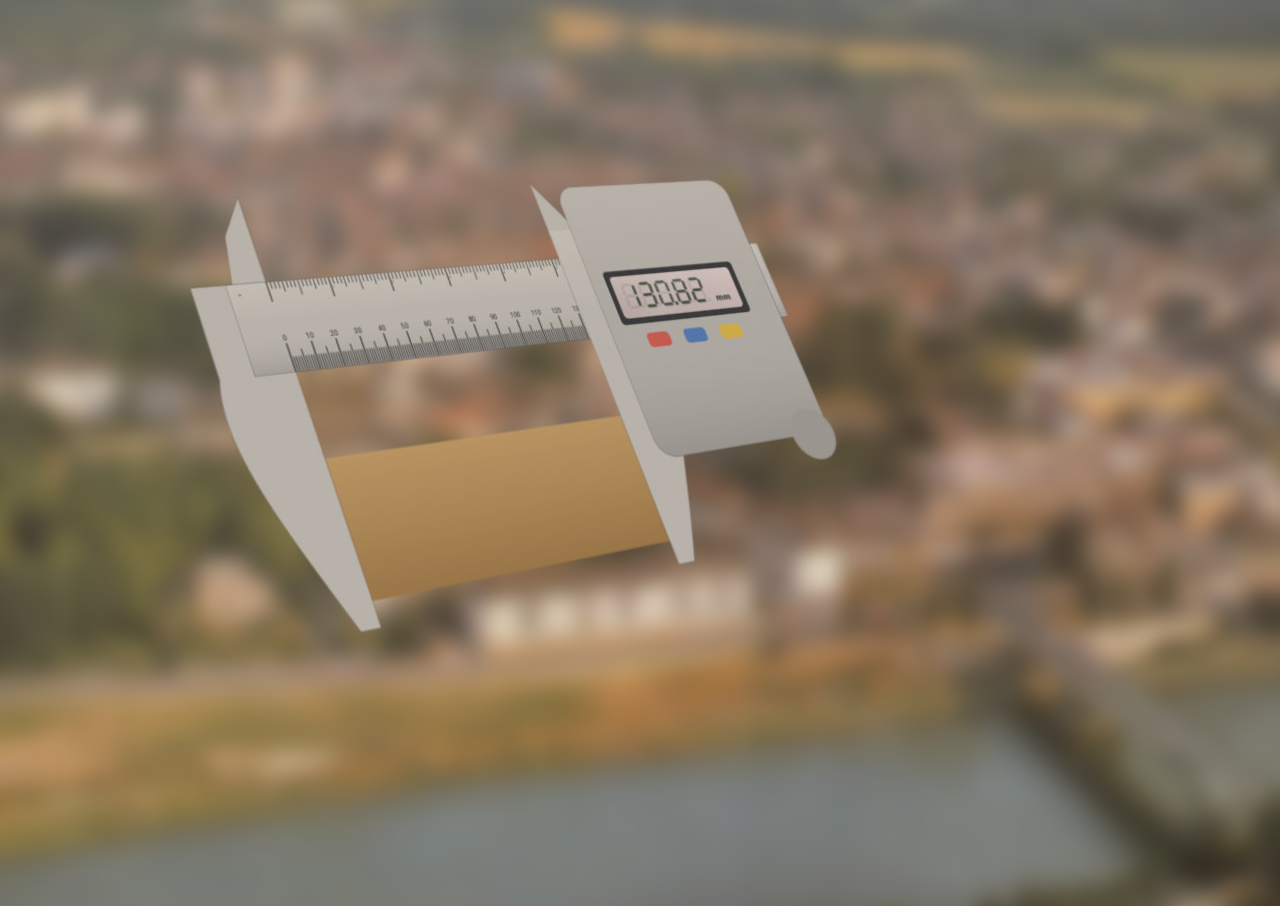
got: 130.82 mm
